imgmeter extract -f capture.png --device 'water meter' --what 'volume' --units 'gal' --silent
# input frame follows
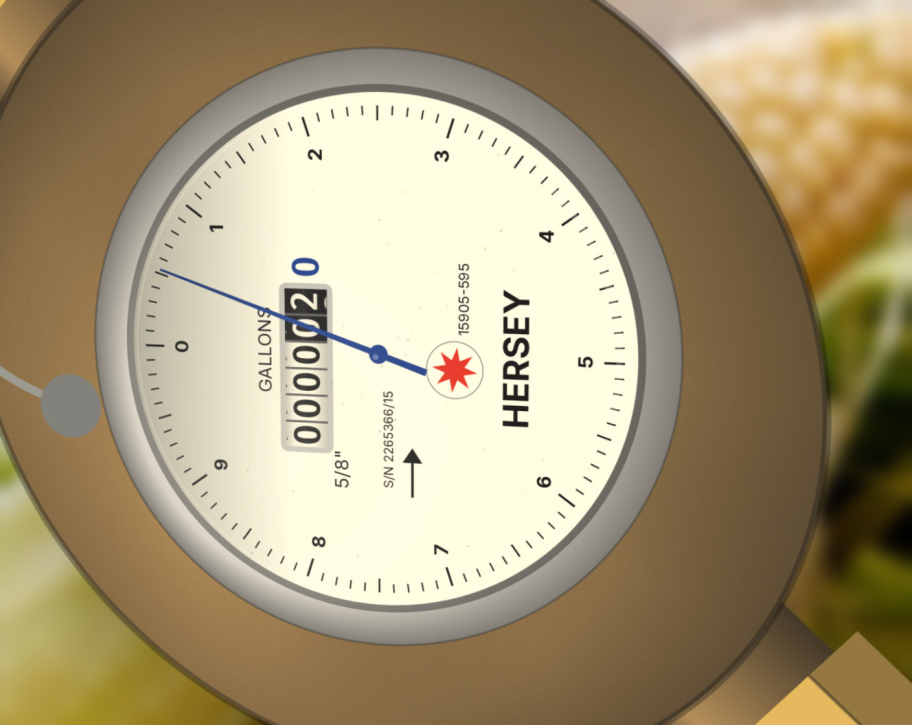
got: 20.5 gal
